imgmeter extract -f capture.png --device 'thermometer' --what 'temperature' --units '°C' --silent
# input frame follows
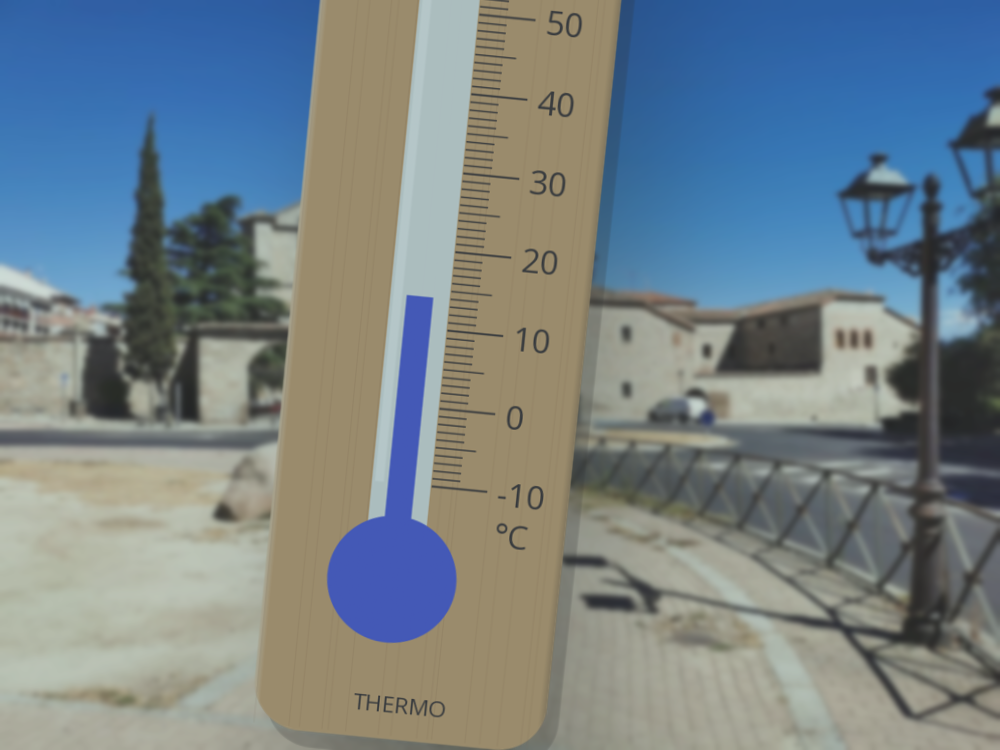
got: 14 °C
